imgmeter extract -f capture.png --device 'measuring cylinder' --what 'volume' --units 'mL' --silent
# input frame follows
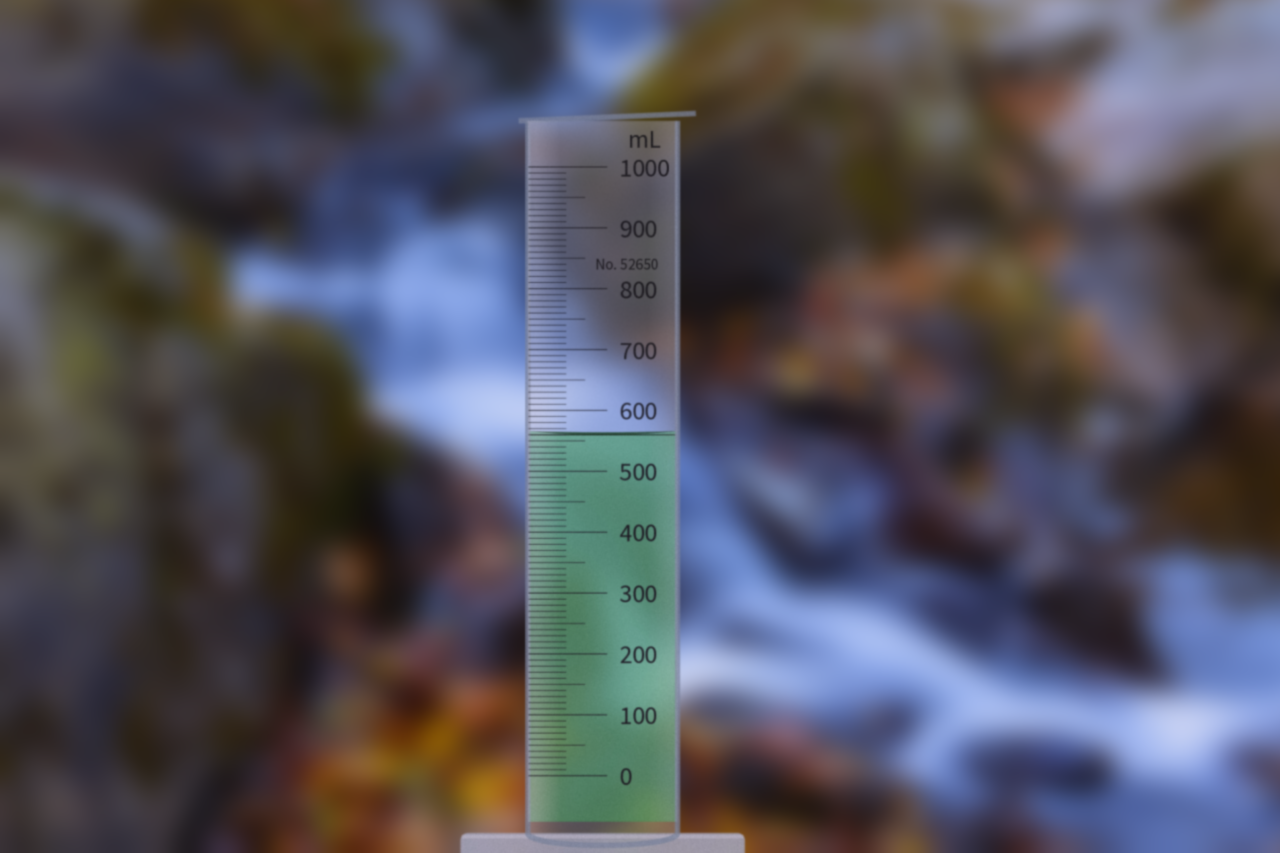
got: 560 mL
